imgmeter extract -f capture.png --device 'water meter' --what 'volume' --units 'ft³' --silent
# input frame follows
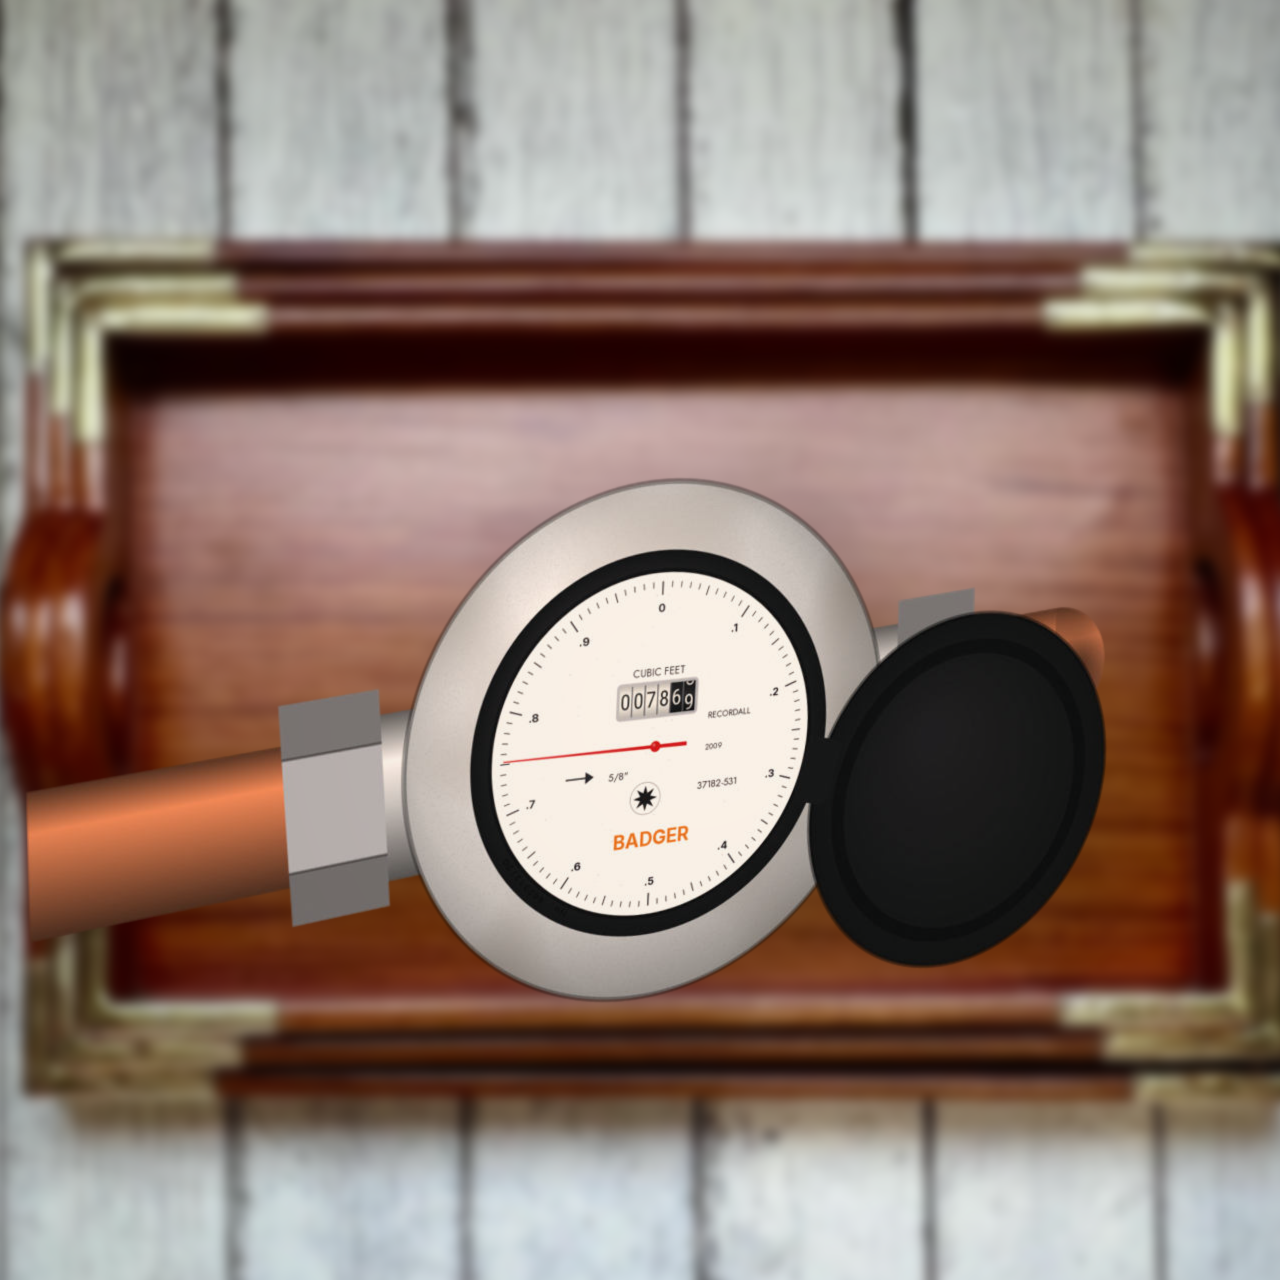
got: 7868.75 ft³
